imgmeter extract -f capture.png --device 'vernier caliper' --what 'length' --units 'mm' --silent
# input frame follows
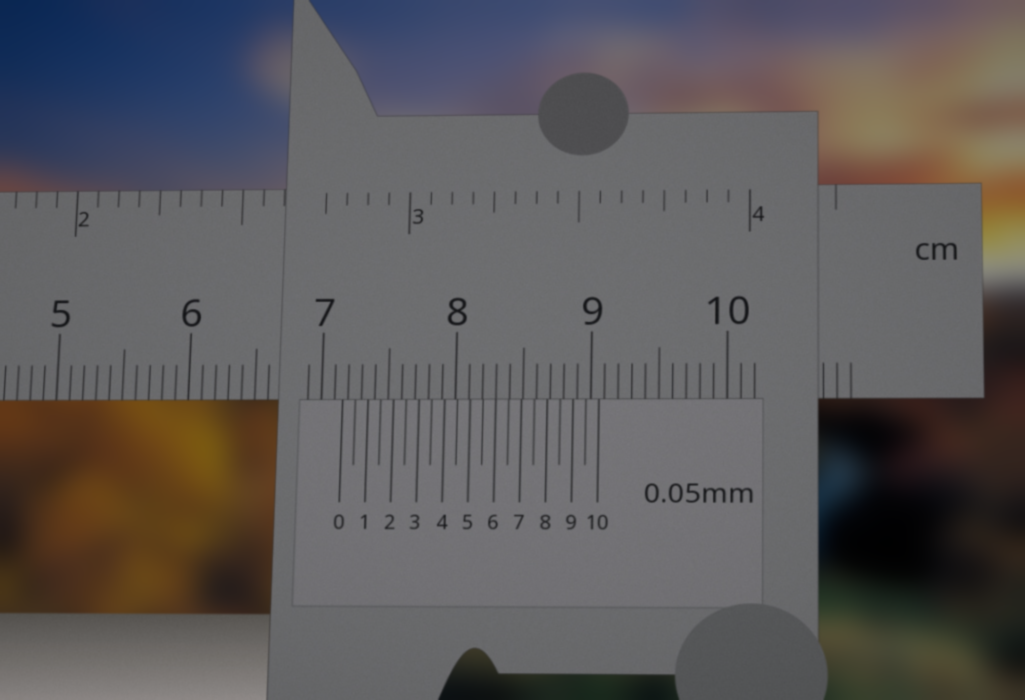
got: 71.6 mm
